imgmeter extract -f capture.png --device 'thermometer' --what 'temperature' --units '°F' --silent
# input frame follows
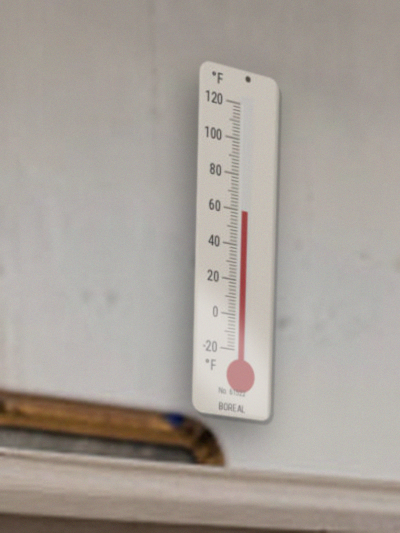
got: 60 °F
